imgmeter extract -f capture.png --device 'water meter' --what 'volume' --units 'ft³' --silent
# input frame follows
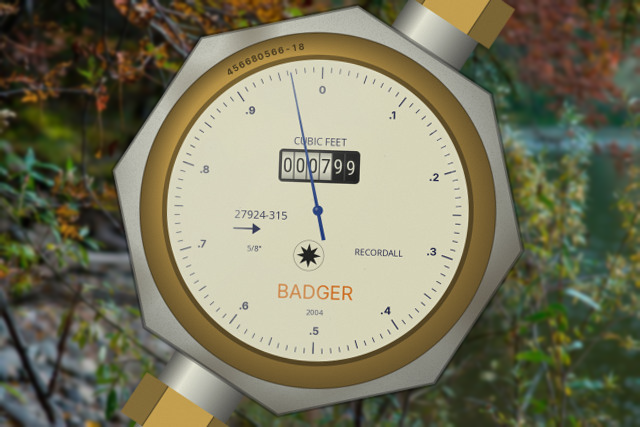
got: 798.96 ft³
